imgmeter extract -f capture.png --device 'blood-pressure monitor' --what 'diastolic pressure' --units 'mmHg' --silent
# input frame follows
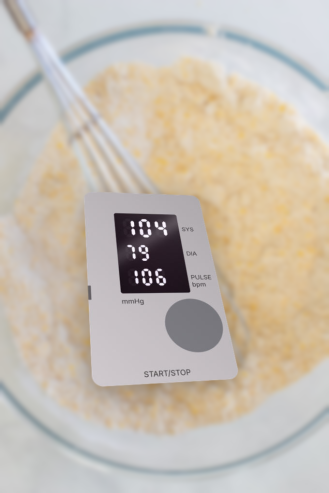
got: 79 mmHg
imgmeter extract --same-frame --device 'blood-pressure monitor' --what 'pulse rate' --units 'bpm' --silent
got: 106 bpm
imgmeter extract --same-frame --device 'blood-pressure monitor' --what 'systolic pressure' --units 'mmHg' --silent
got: 104 mmHg
